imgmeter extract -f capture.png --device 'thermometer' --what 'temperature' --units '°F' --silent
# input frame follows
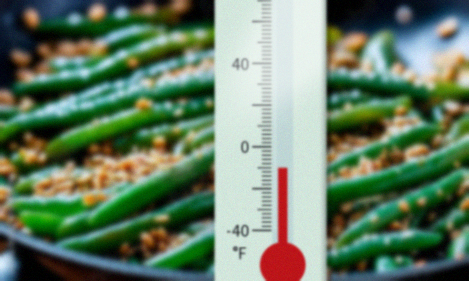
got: -10 °F
